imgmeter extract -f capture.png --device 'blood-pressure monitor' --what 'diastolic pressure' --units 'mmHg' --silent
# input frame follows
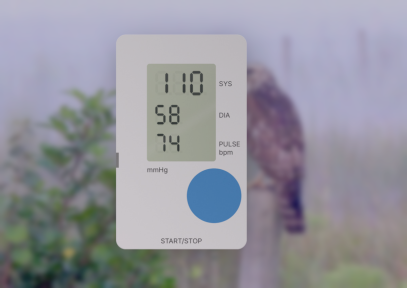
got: 58 mmHg
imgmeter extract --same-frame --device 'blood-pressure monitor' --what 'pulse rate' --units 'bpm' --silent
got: 74 bpm
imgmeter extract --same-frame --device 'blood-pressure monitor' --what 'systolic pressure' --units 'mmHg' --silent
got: 110 mmHg
